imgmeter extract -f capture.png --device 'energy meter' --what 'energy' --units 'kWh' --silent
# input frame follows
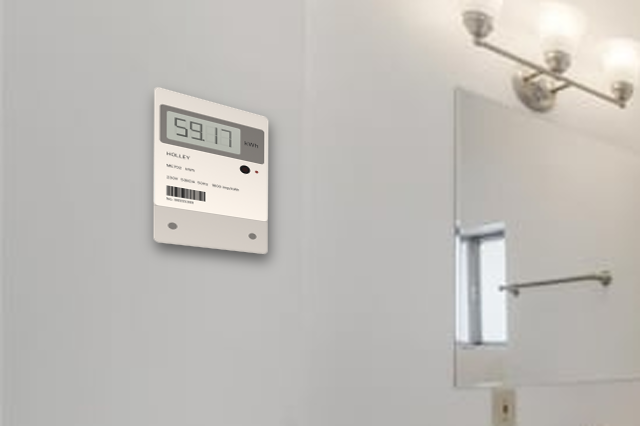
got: 59.17 kWh
